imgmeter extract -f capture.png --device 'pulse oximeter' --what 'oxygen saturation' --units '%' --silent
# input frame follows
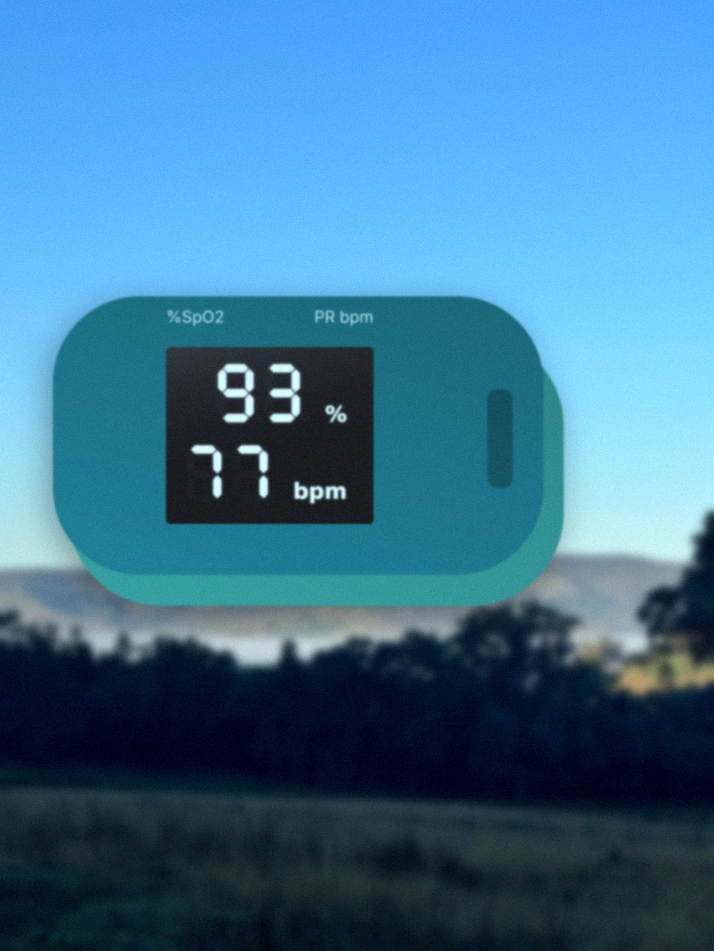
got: 93 %
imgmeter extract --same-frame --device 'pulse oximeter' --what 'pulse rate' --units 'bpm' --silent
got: 77 bpm
